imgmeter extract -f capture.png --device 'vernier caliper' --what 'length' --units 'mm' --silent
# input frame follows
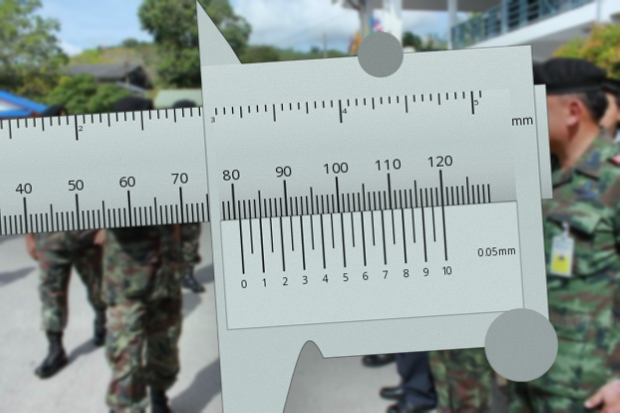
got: 81.0 mm
